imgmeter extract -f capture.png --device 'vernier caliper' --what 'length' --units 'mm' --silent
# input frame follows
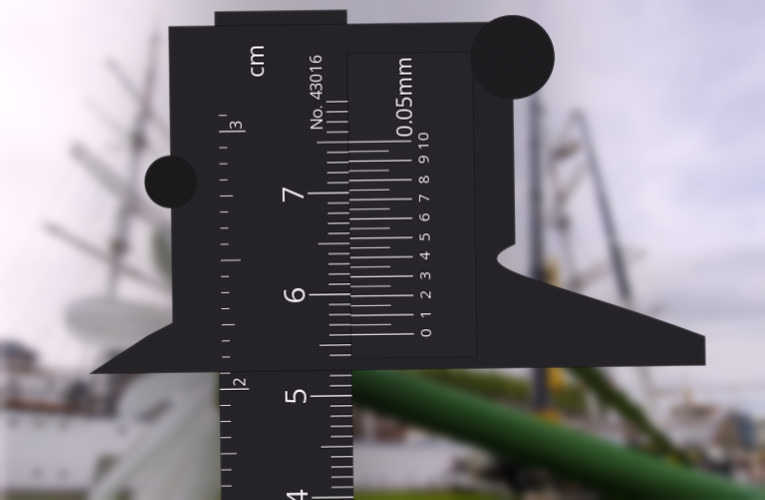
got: 56.0 mm
